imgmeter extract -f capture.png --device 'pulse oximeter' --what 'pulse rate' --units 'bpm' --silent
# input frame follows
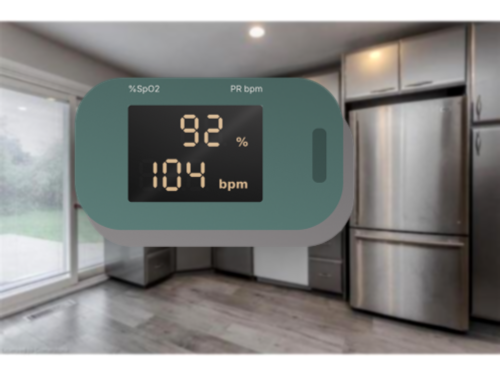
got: 104 bpm
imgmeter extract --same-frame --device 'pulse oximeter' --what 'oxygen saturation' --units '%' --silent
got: 92 %
